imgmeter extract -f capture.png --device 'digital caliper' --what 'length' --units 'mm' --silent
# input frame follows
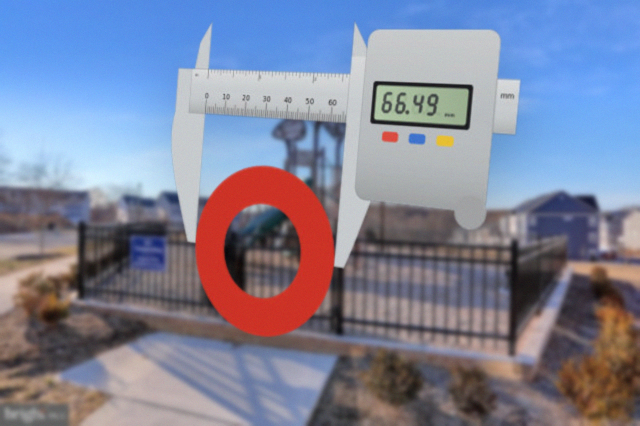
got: 66.49 mm
